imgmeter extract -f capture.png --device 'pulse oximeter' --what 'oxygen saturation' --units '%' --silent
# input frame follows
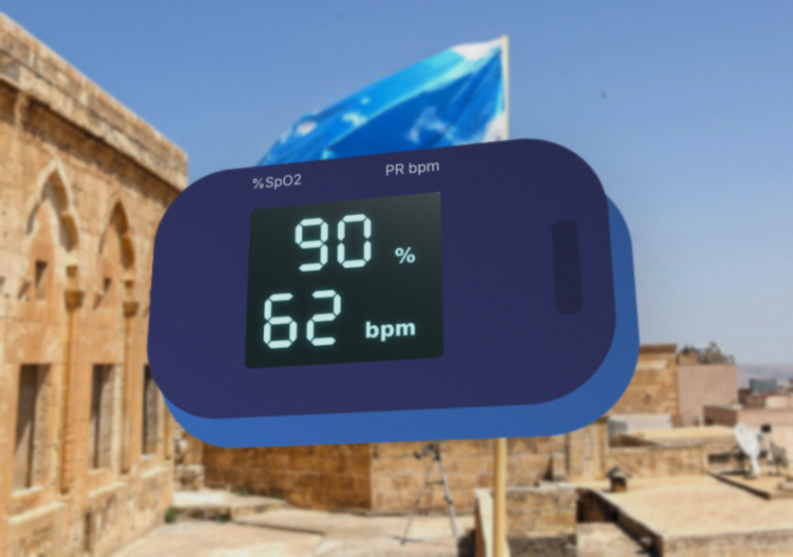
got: 90 %
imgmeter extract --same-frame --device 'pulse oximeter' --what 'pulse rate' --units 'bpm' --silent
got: 62 bpm
